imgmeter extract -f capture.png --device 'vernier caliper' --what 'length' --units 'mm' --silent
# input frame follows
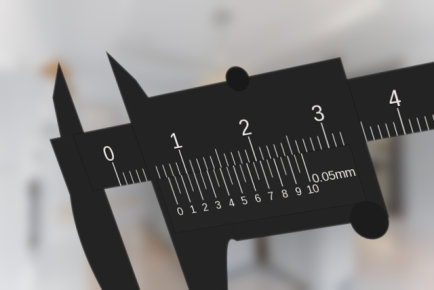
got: 7.2 mm
